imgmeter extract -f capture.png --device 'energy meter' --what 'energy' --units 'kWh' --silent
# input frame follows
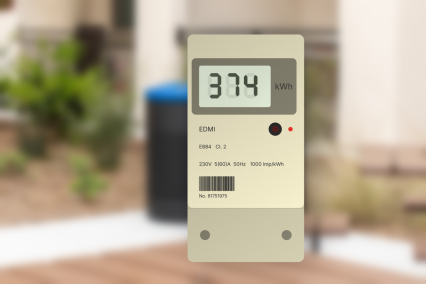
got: 374 kWh
